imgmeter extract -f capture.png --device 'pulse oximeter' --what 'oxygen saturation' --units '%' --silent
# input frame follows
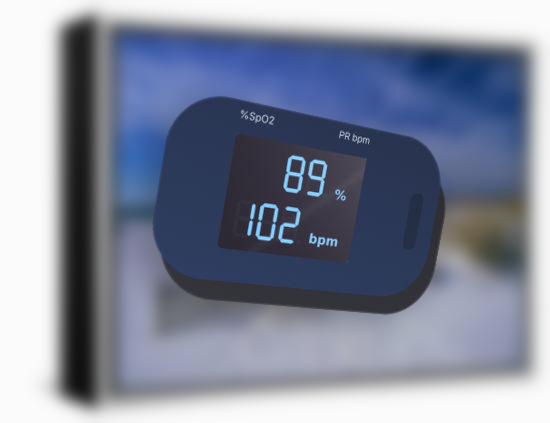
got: 89 %
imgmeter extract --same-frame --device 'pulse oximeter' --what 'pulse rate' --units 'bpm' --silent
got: 102 bpm
